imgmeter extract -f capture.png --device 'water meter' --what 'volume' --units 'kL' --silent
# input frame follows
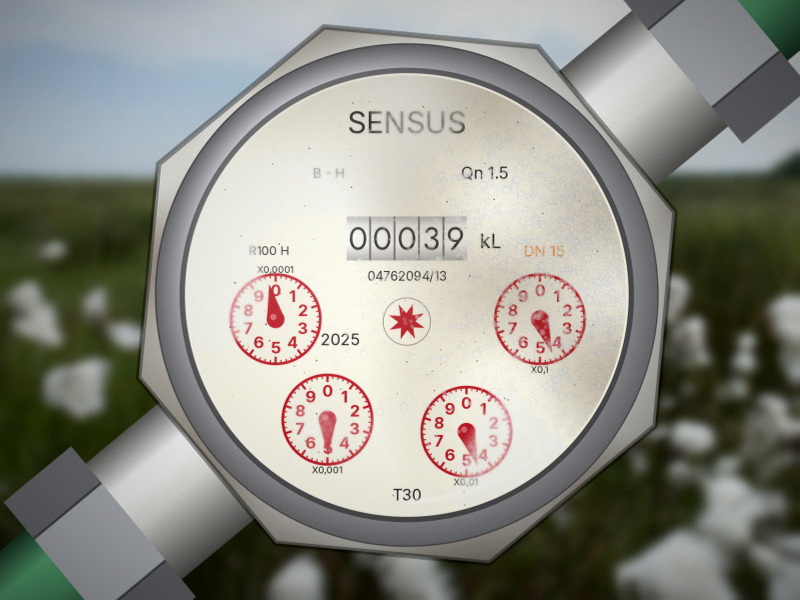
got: 39.4449 kL
